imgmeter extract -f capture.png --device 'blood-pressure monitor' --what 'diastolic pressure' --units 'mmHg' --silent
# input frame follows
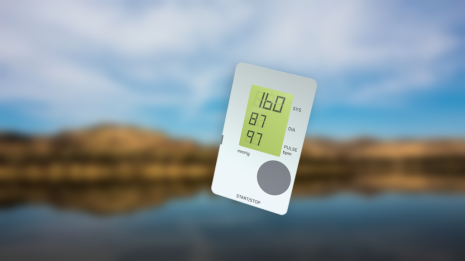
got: 87 mmHg
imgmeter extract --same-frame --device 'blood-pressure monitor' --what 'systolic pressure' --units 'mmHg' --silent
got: 160 mmHg
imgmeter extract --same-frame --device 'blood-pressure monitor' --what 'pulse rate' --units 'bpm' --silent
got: 97 bpm
